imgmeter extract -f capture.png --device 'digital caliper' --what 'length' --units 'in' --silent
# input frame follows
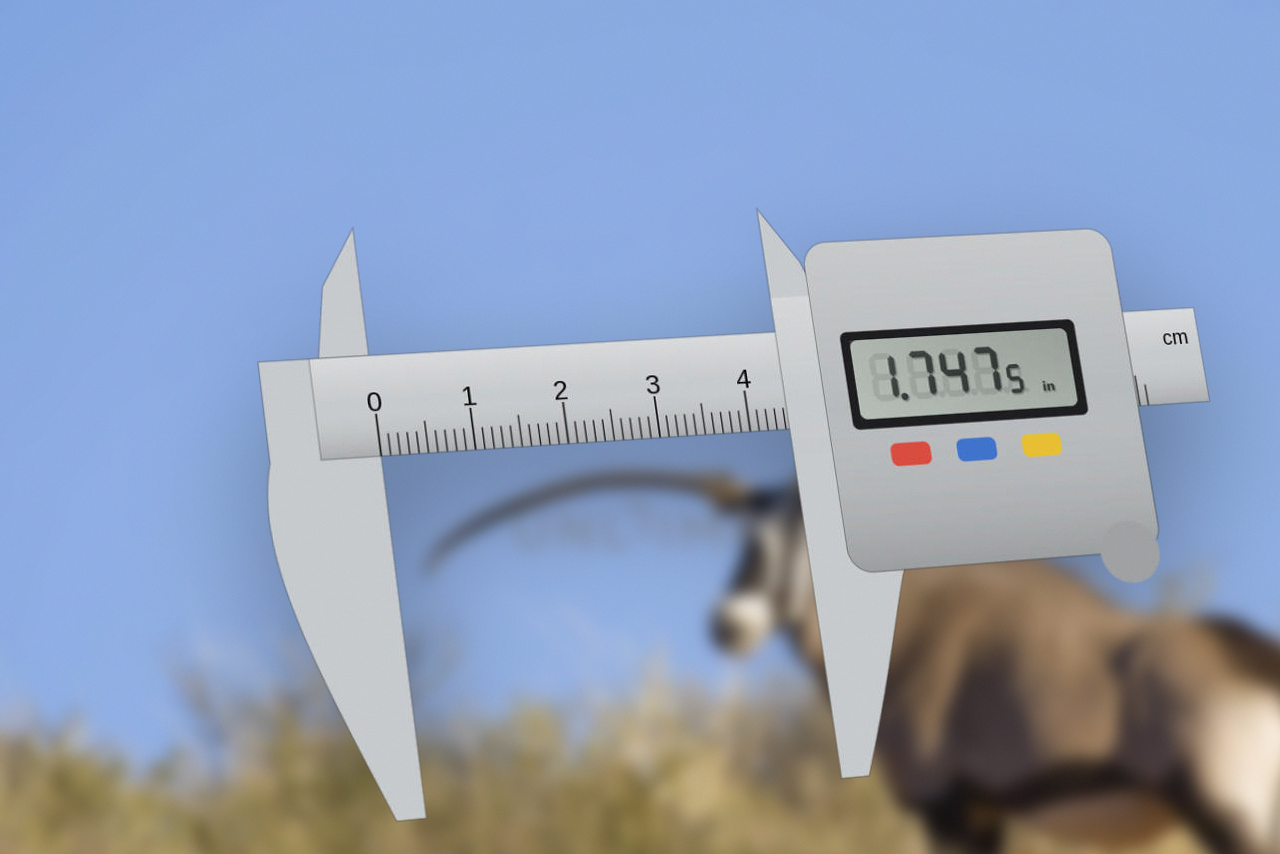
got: 1.7475 in
